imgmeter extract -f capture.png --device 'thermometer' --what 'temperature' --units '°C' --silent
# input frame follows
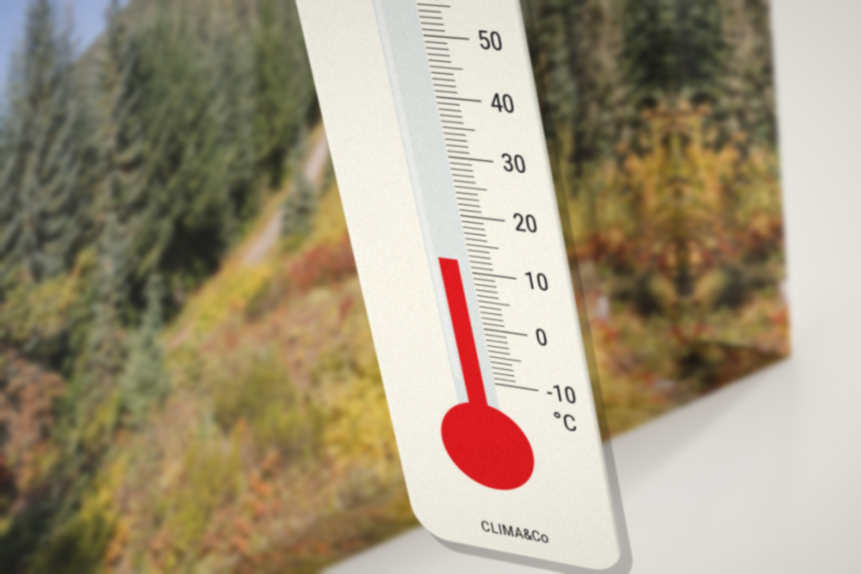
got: 12 °C
